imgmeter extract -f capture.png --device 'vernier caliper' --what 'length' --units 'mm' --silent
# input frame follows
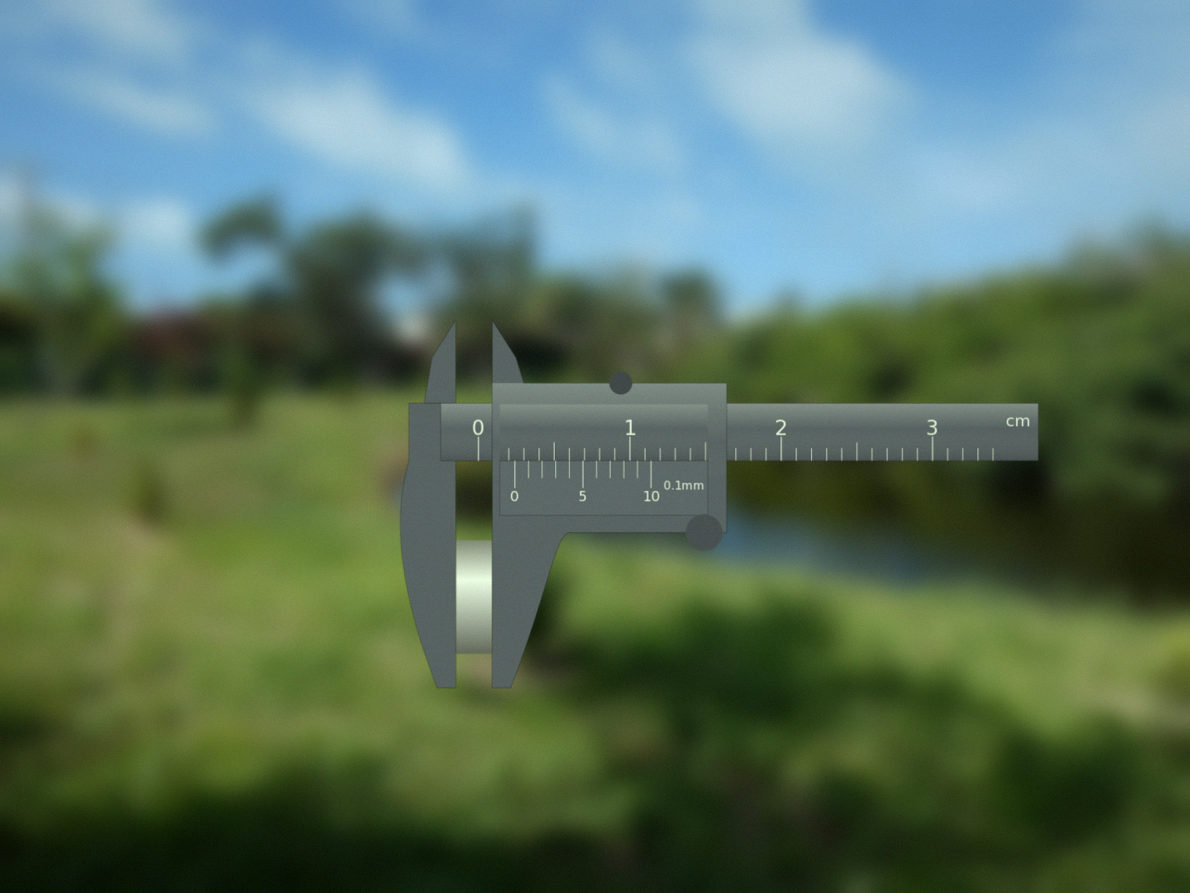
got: 2.4 mm
